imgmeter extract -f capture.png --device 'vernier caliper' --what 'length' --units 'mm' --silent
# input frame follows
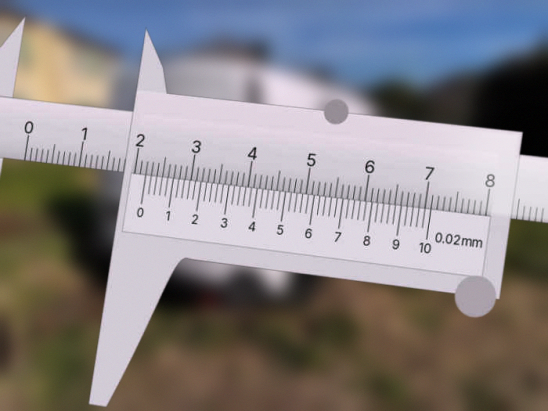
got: 22.0 mm
